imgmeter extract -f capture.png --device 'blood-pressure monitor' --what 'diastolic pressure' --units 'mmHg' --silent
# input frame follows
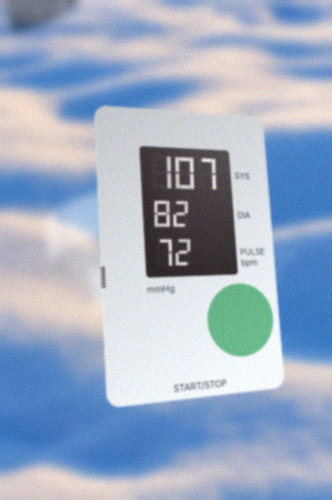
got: 82 mmHg
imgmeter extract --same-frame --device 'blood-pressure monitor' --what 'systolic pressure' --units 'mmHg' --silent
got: 107 mmHg
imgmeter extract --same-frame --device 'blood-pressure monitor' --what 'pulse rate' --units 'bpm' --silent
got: 72 bpm
